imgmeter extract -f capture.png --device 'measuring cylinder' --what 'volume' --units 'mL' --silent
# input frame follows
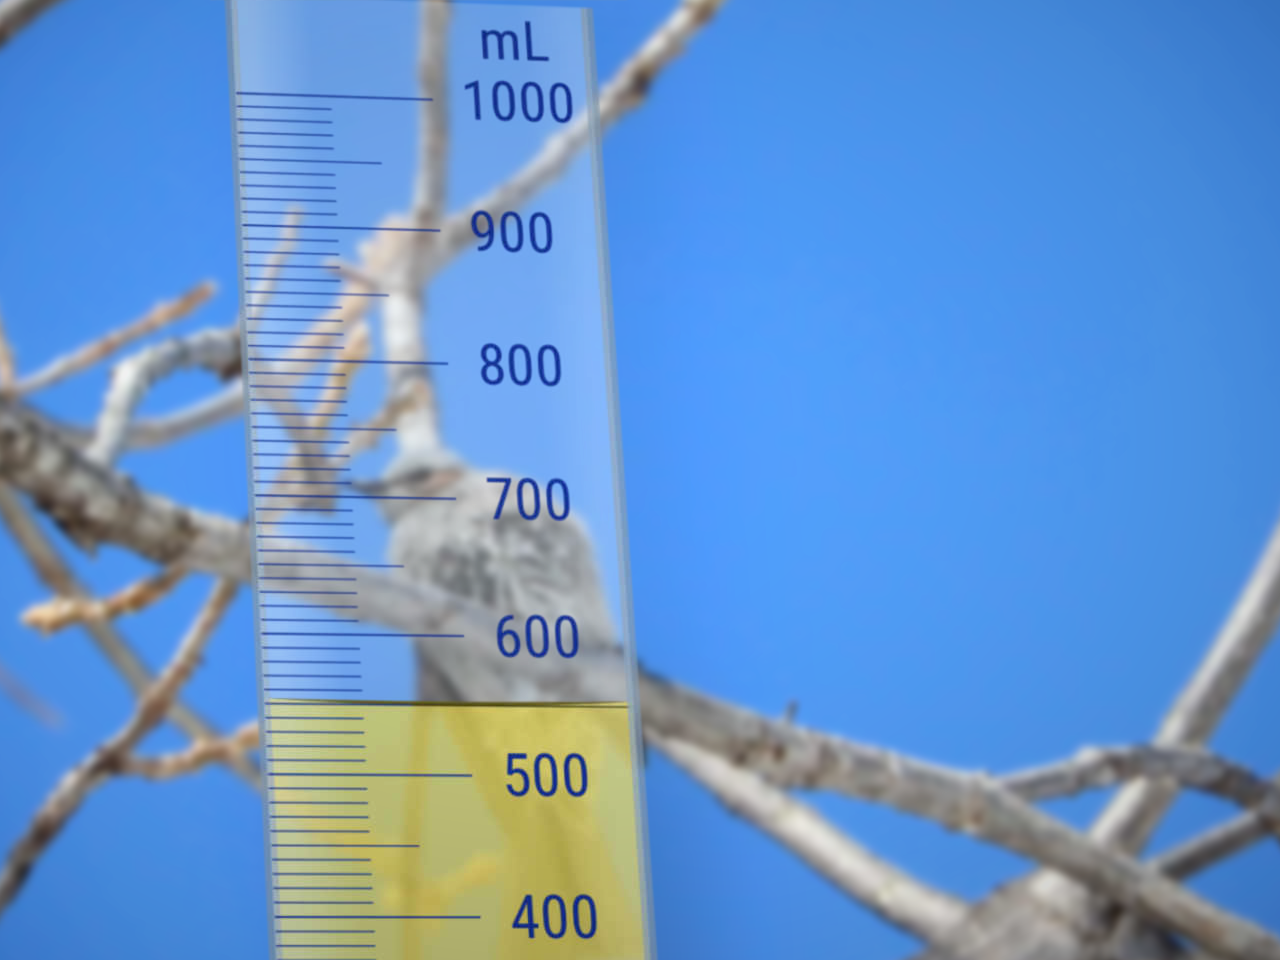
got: 550 mL
